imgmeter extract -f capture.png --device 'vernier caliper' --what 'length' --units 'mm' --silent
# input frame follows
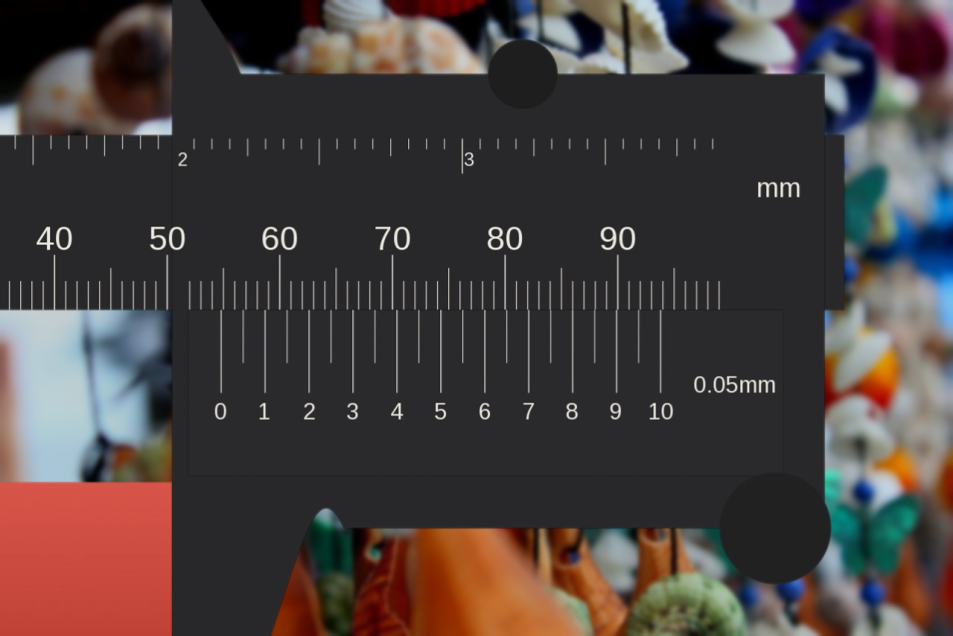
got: 54.8 mm
